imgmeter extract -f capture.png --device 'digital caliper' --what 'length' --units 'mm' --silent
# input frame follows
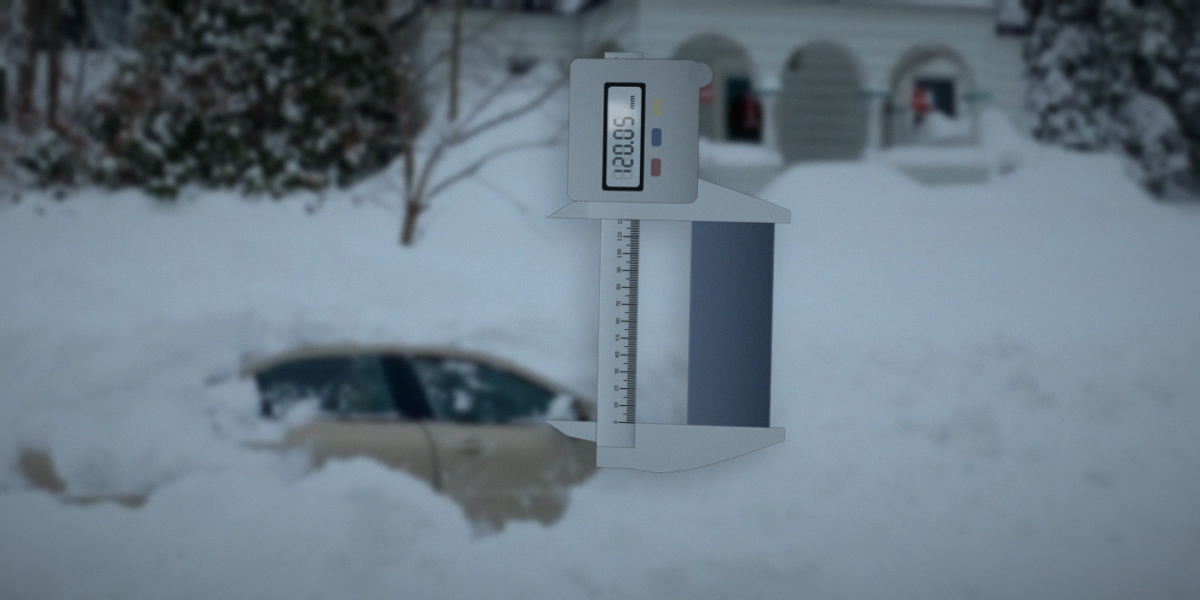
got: 120.05 mm
